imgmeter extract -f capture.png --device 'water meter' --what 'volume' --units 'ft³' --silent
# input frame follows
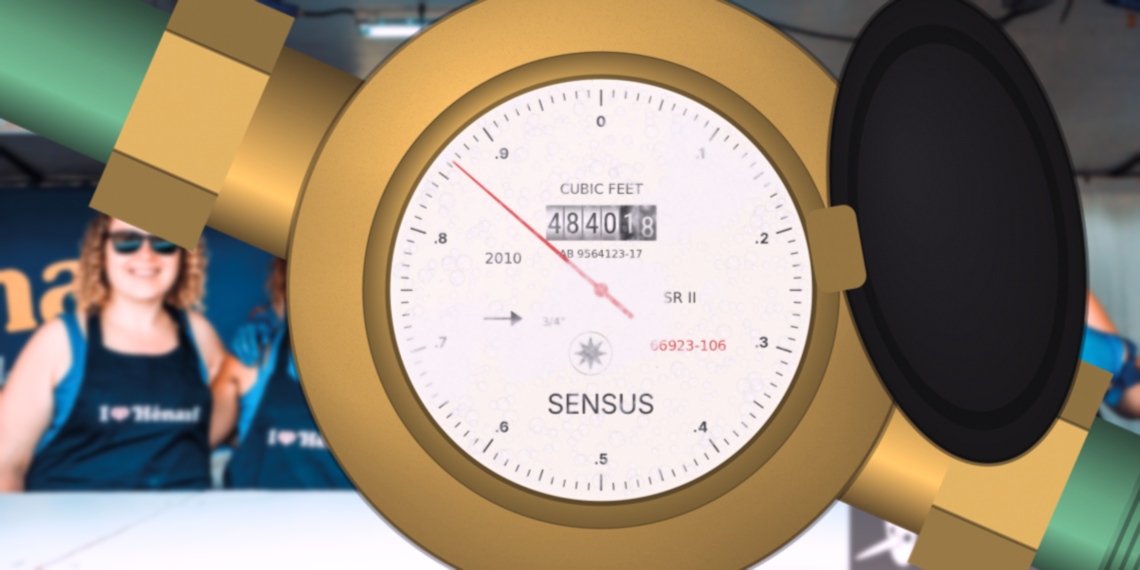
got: 484017.86 ft³
